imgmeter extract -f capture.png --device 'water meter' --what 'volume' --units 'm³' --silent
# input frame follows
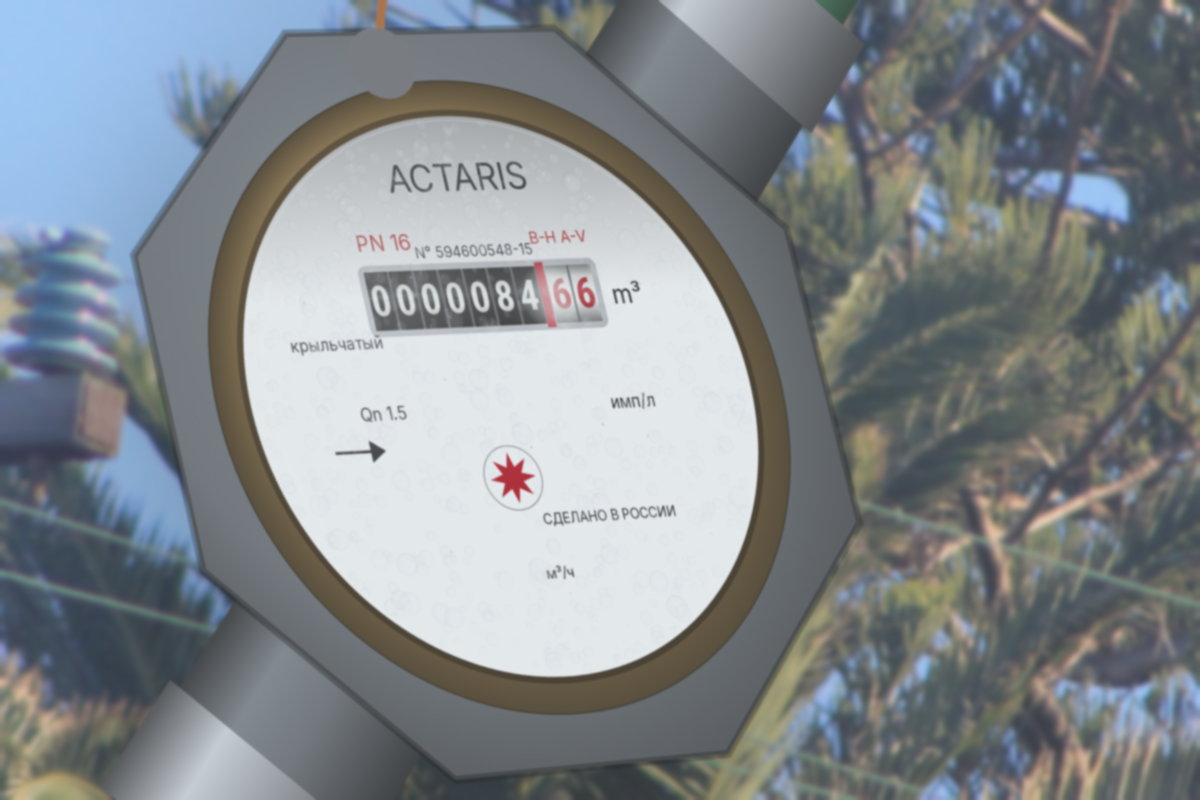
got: 84.66 m³
